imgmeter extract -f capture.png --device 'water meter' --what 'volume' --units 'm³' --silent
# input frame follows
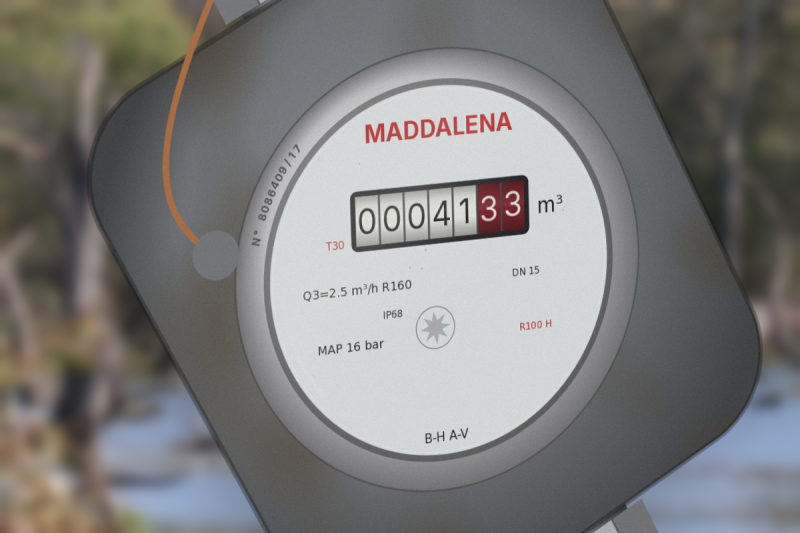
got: 41.33 m³
